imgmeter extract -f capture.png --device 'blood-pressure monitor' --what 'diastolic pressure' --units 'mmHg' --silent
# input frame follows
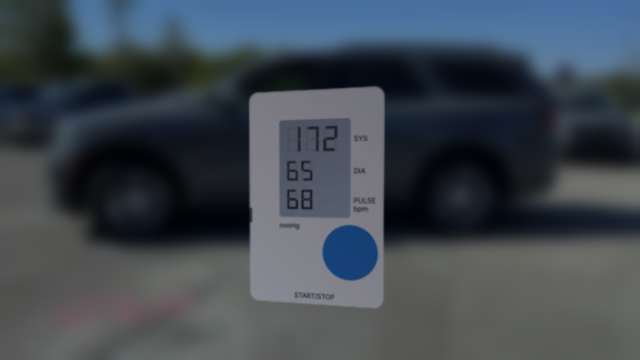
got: 65 mmHg
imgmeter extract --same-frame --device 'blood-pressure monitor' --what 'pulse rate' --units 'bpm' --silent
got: 68 bpm
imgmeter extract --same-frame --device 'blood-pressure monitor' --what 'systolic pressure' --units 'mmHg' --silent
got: 172 mmHg
